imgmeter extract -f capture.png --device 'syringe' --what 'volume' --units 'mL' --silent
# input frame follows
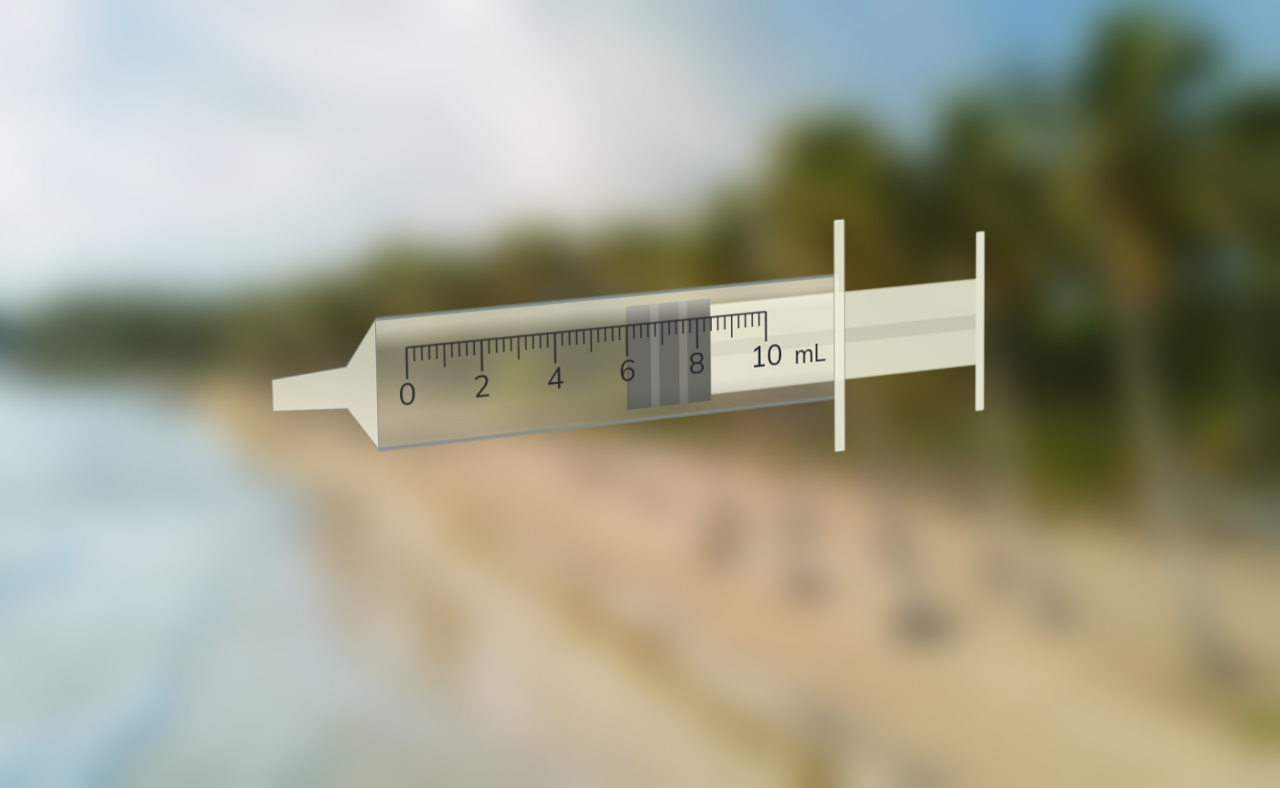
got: 6 mL
